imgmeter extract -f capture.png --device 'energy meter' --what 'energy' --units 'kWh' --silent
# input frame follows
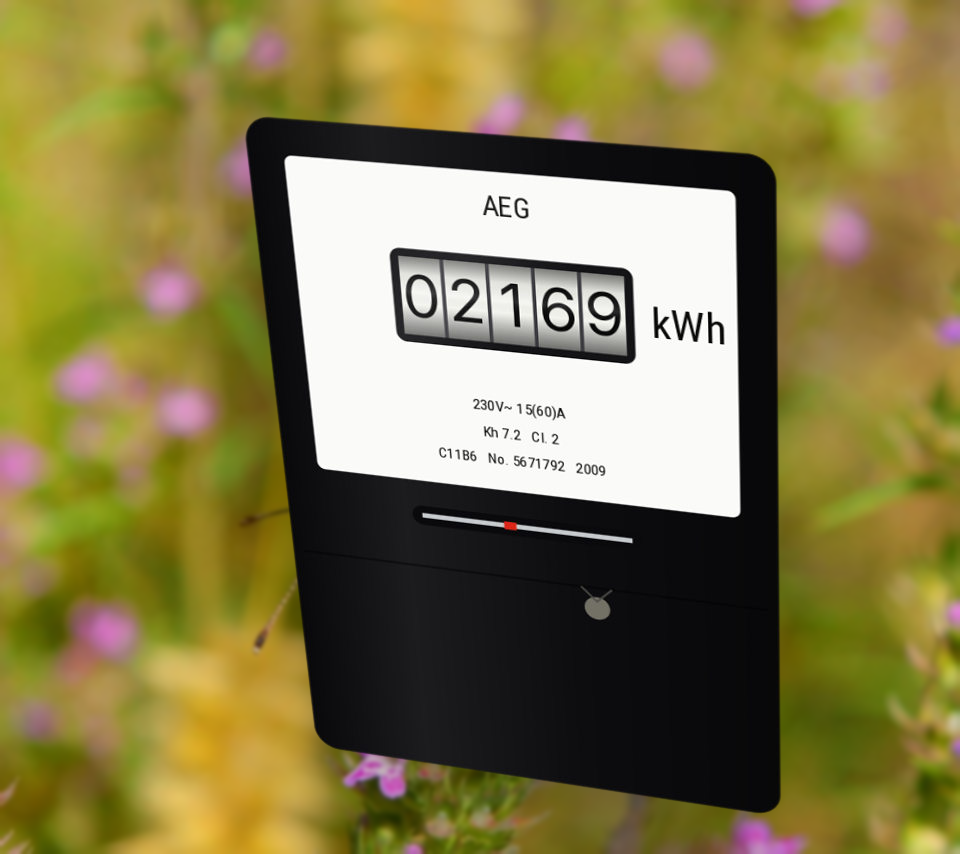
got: 2169 kWh
